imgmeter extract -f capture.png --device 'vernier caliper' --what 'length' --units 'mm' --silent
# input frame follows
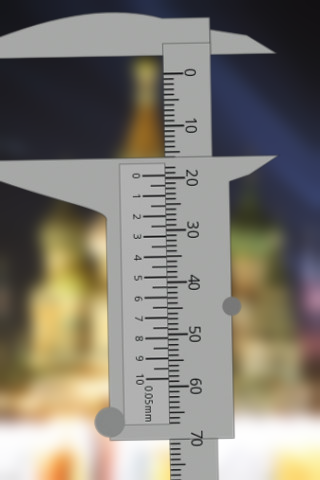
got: 19.5 mm
